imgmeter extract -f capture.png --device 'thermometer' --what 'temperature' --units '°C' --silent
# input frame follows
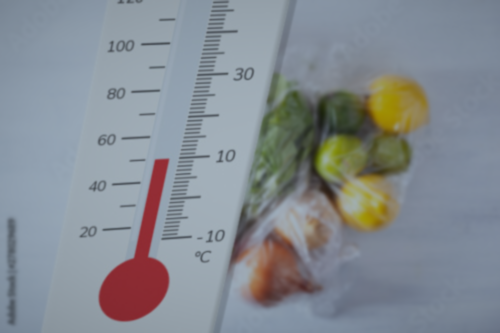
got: 10 °C
